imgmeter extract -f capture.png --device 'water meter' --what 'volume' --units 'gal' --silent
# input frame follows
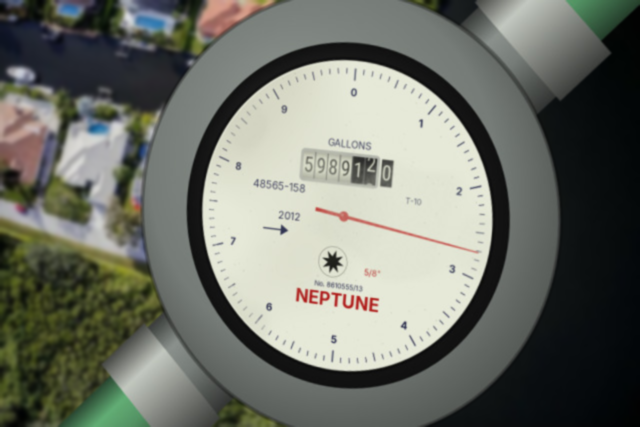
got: 5989122.7 gal
